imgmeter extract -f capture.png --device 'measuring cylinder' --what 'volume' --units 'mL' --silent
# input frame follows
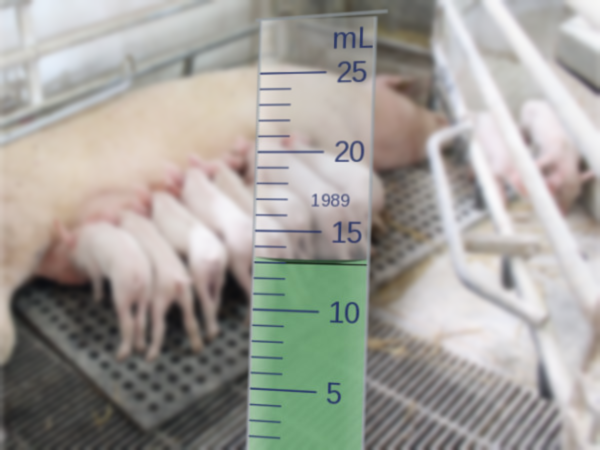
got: 13 mL
